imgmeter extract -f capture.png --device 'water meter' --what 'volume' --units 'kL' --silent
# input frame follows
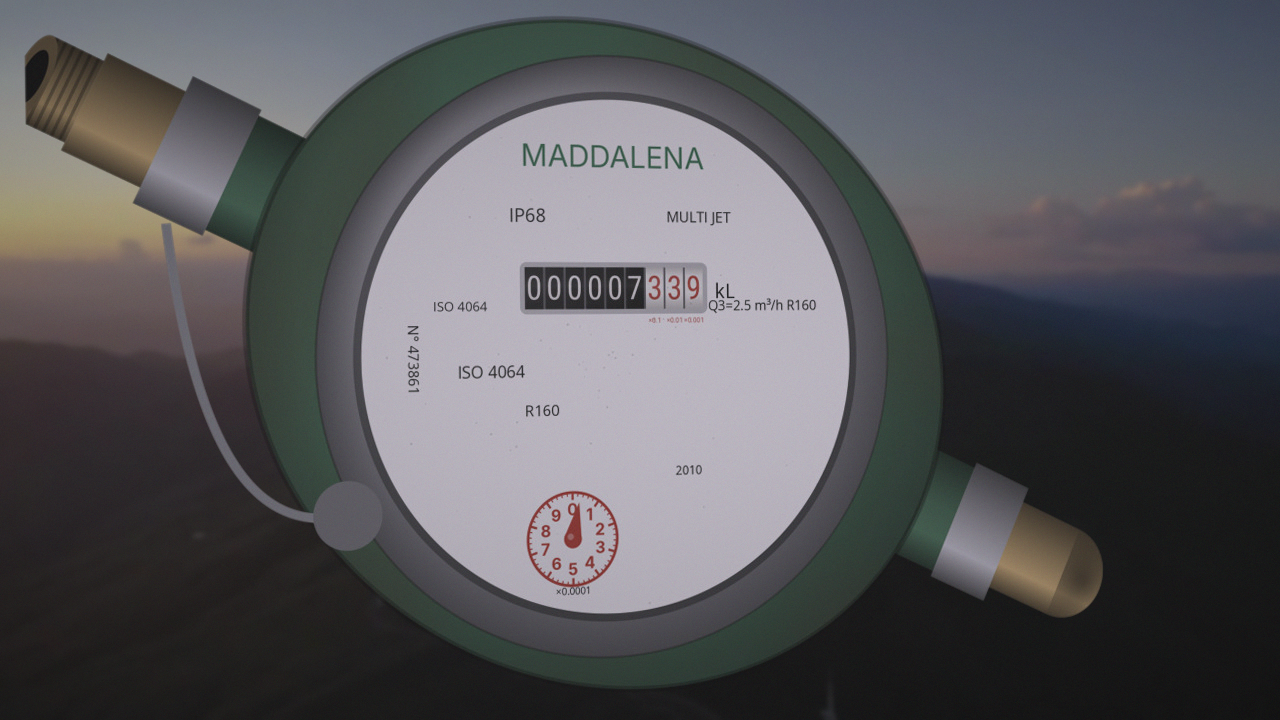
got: 7.3390 kL
